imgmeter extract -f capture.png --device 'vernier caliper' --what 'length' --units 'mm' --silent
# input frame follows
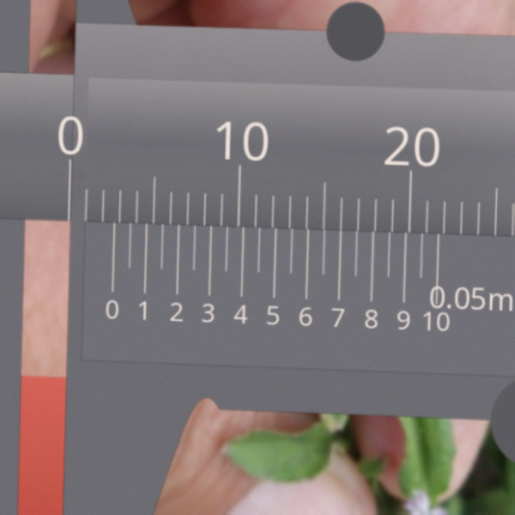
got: 2.7 mm
